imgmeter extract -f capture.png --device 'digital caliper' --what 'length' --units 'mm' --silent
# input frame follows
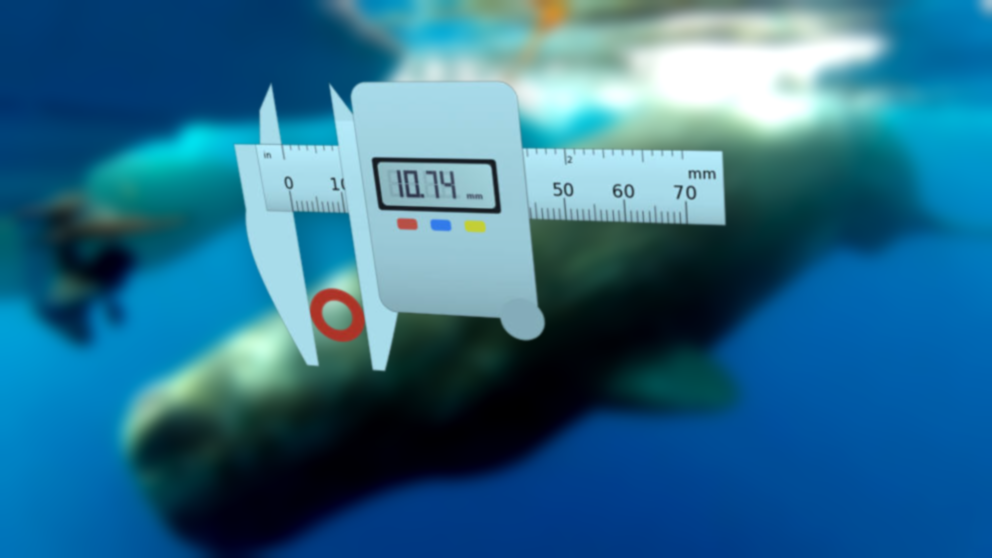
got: 10.74 mm
